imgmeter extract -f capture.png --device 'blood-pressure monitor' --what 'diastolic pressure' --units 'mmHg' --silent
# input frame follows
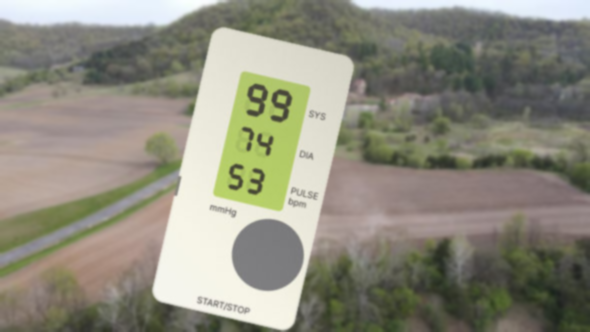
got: 74 mmHg
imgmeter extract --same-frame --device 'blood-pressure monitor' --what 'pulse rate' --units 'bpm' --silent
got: 53 bpm
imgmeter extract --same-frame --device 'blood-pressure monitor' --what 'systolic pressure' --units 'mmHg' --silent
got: 99 mmHg
